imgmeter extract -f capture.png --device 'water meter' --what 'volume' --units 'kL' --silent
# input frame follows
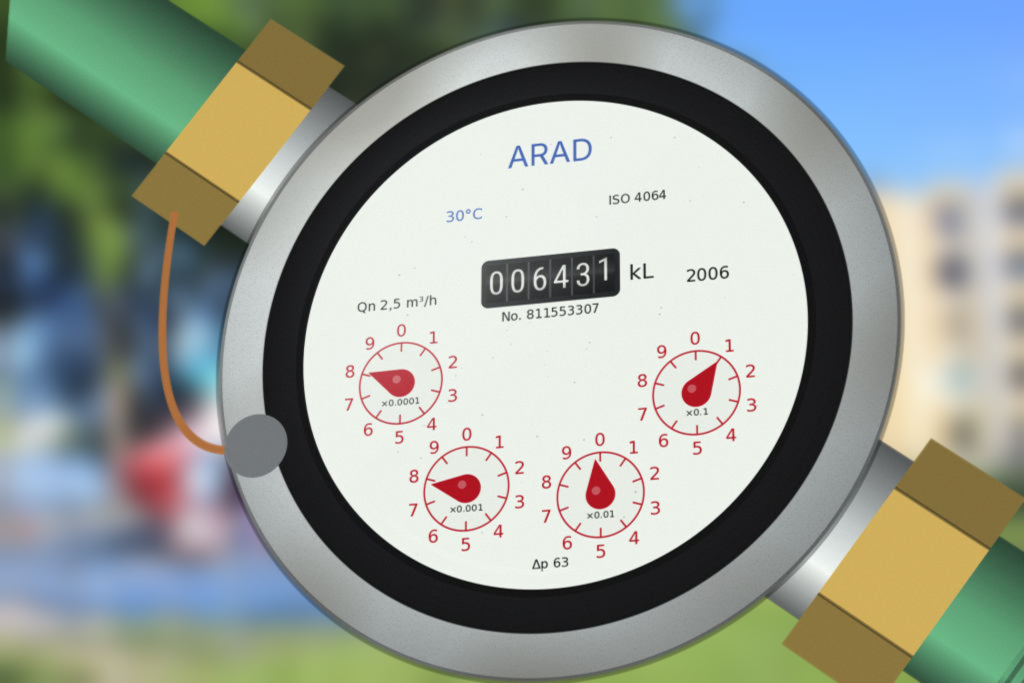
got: 6431.0978 kL
